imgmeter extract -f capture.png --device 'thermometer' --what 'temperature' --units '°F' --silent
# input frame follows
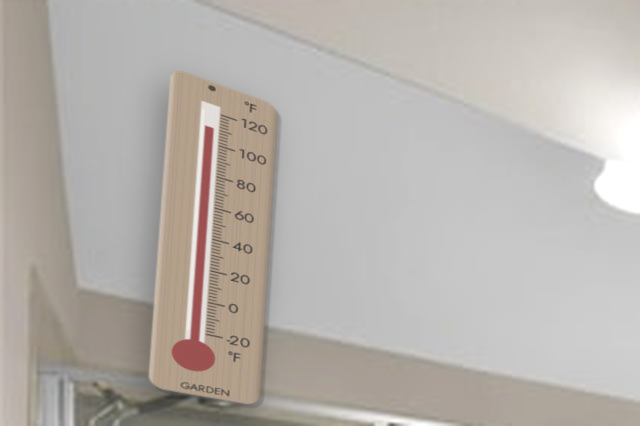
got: 110 °F
